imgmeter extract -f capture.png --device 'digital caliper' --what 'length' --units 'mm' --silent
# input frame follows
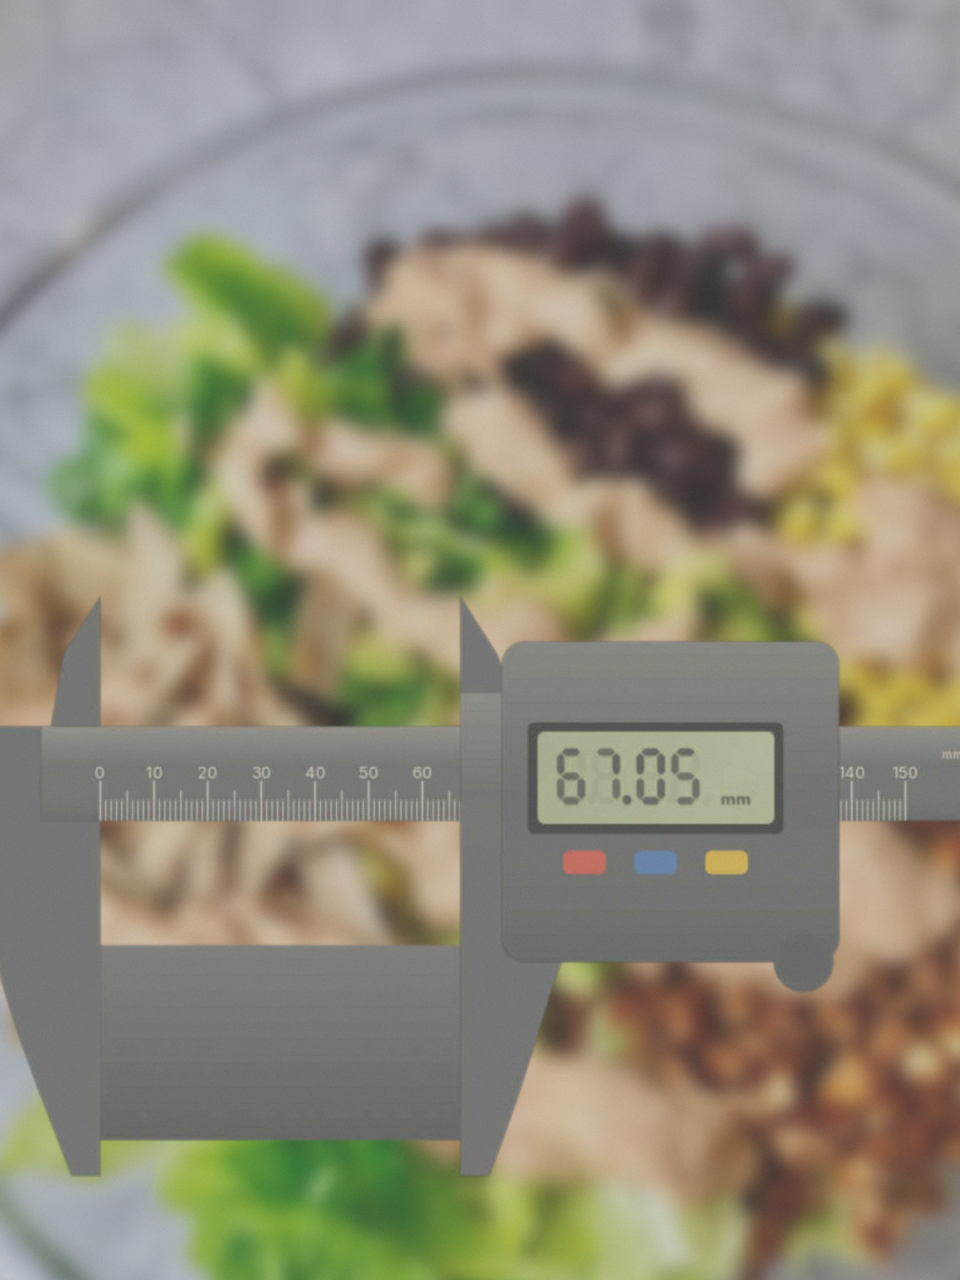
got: 67.05 mm
